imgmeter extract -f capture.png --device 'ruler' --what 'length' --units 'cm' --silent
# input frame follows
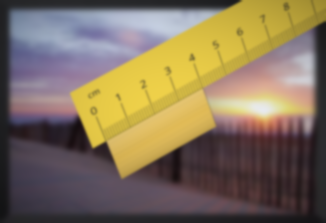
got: 4 cm
